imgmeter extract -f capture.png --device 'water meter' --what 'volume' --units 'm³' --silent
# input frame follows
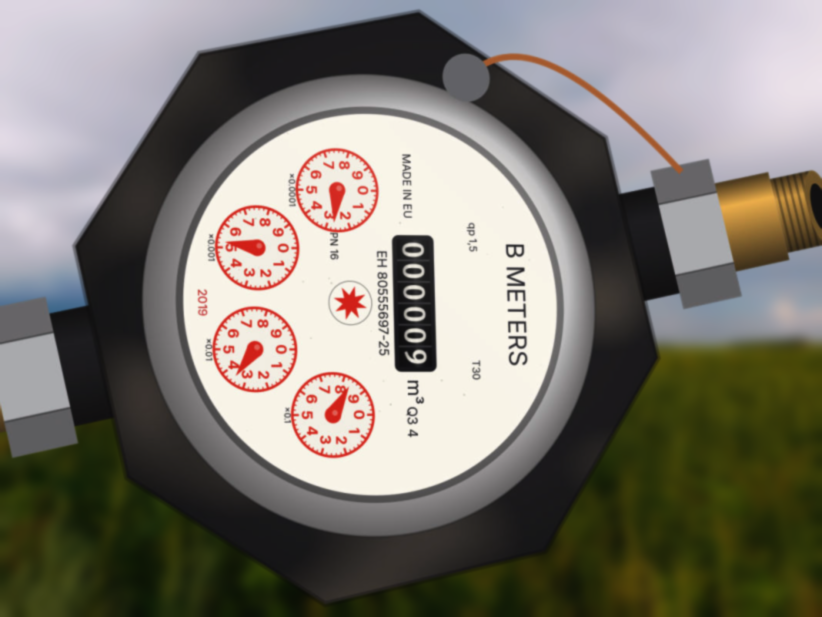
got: 9.8352 m³
